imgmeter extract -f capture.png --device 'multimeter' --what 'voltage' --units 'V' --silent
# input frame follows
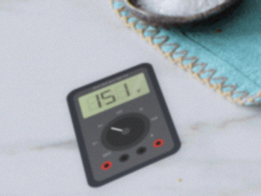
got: 151 V
